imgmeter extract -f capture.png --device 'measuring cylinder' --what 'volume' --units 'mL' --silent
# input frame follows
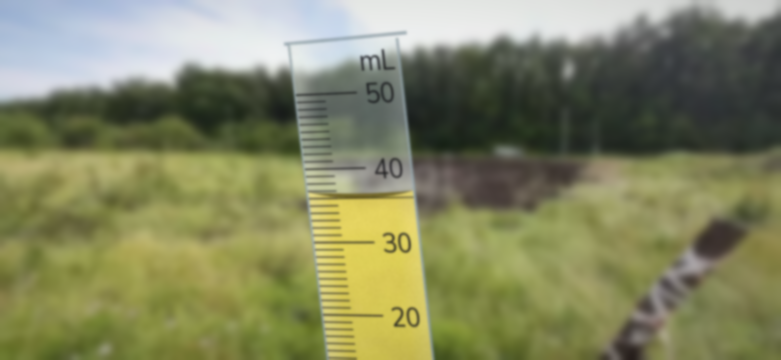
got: 36 mL
